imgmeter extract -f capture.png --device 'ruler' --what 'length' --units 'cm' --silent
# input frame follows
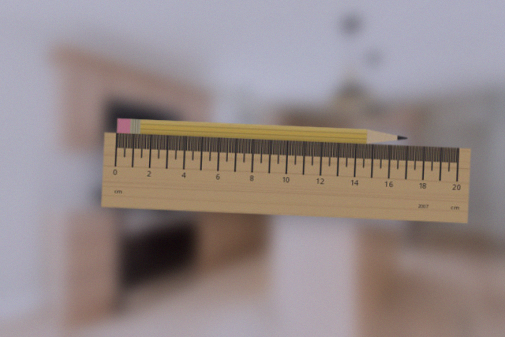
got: 17 cm
